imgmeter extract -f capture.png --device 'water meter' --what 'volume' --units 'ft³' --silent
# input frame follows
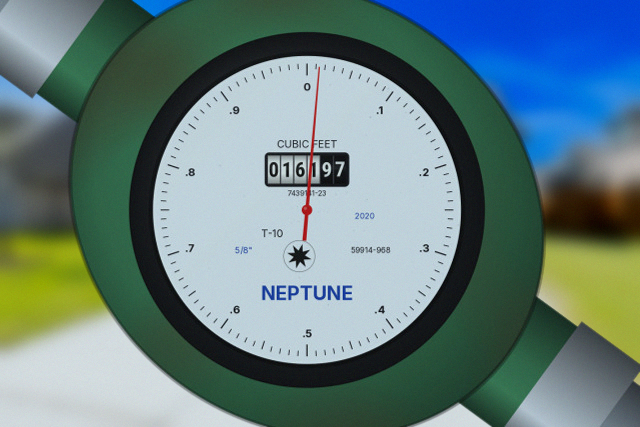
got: 16197.01 ft³
